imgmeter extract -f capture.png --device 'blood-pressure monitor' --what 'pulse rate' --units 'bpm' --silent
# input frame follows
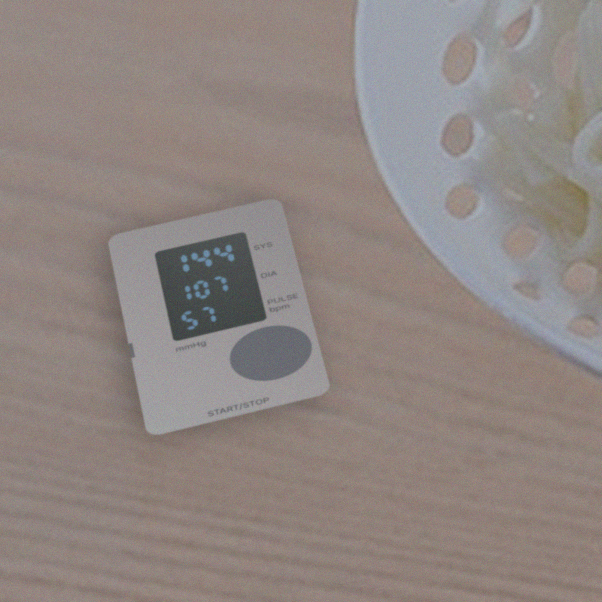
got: 57 bpm
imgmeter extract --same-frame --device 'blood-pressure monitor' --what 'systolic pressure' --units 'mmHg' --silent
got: 144 mmHg
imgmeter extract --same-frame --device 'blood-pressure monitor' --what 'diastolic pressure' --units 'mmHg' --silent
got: 107 mmHg
